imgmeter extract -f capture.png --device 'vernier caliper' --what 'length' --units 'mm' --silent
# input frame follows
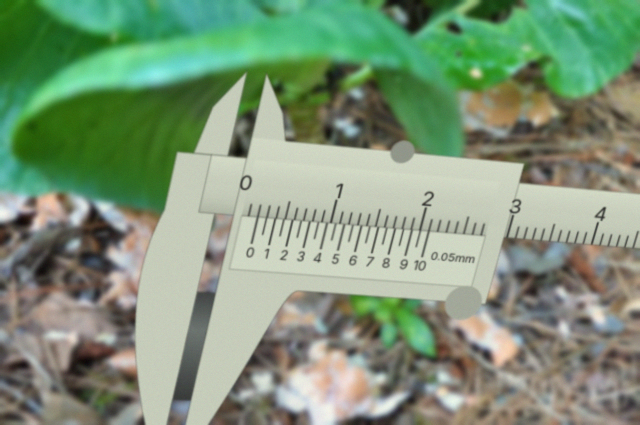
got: 2.0 mm
